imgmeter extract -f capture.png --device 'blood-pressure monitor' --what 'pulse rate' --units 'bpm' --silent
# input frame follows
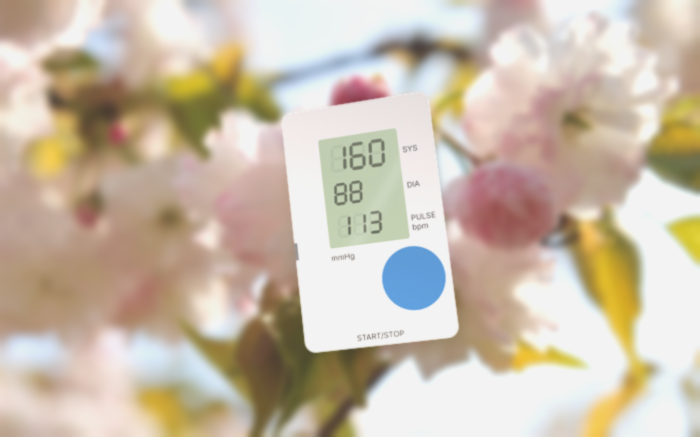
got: 113 bpm
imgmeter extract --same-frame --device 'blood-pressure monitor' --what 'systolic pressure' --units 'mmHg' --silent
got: 160 mmHg
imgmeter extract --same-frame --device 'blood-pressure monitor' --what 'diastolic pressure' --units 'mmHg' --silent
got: 88 mmHg
